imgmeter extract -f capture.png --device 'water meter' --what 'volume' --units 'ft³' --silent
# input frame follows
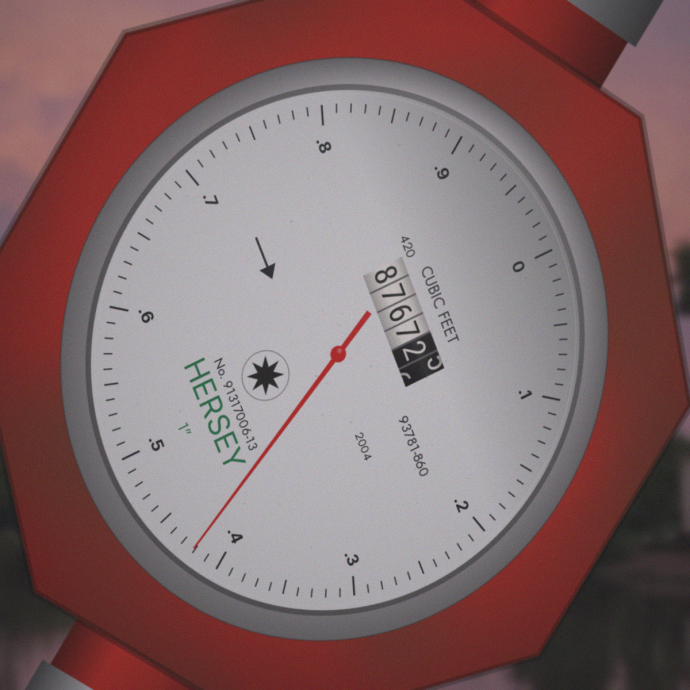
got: 876725.42 ft³
